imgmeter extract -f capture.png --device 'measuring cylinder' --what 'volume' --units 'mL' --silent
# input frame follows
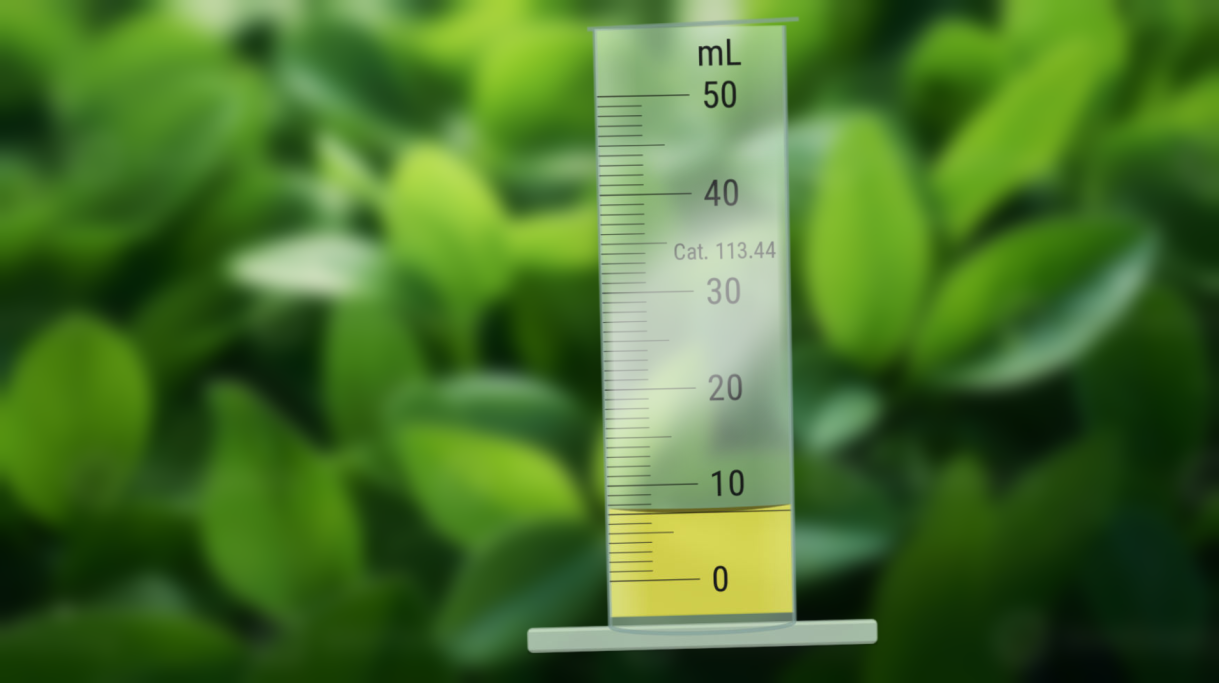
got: 7 mL
